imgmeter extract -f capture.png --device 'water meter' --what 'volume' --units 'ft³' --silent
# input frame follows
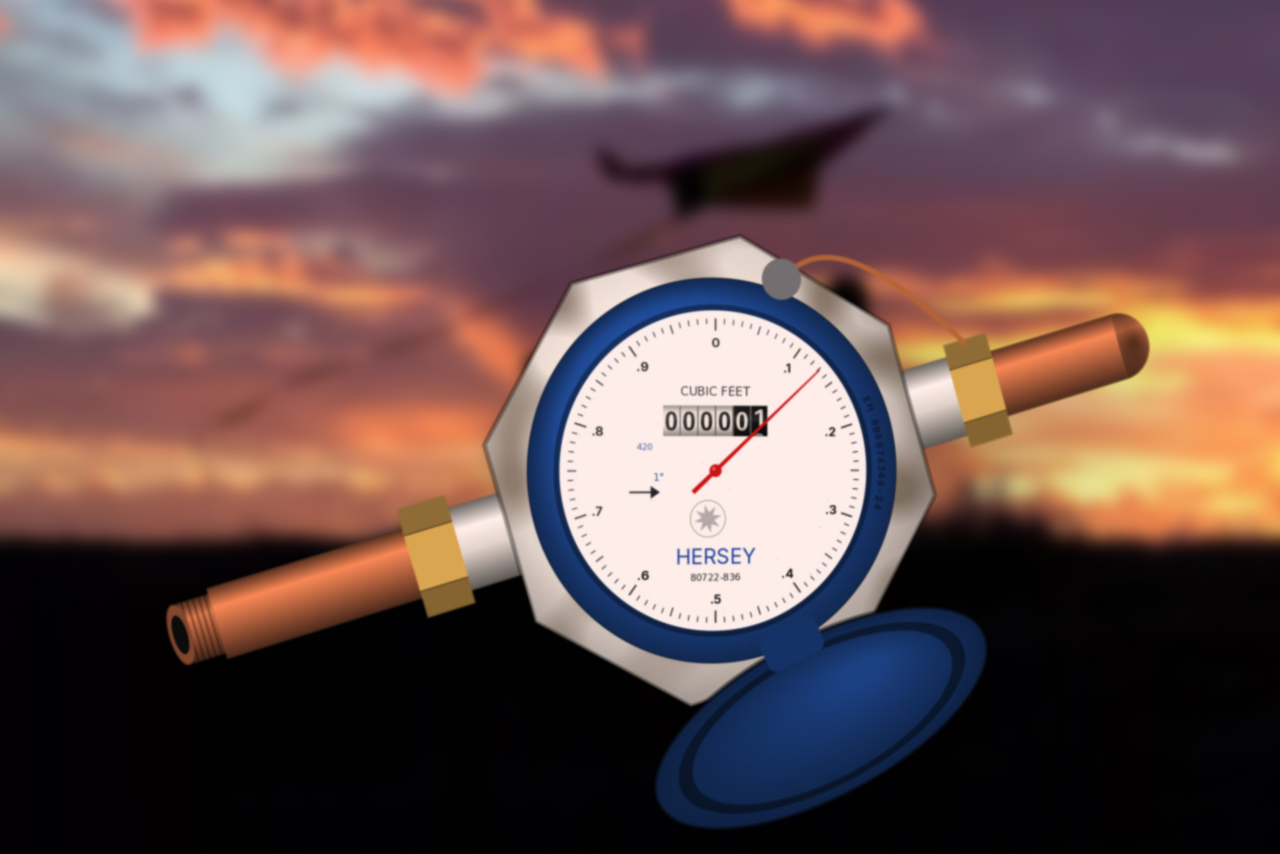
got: 1.13 ft³
